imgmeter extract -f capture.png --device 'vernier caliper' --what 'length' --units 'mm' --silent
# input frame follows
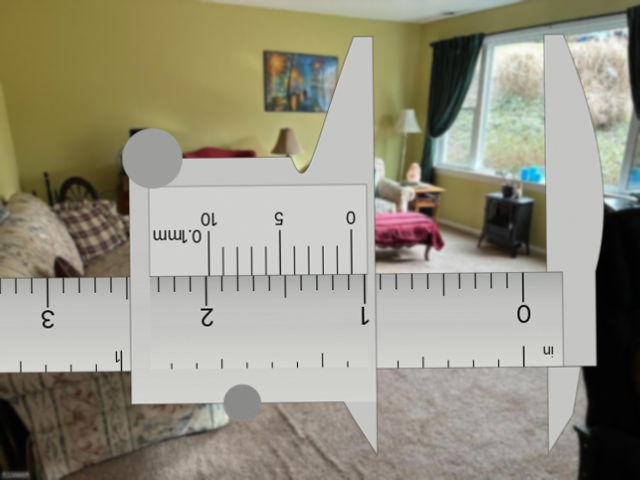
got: 10.8 mm
